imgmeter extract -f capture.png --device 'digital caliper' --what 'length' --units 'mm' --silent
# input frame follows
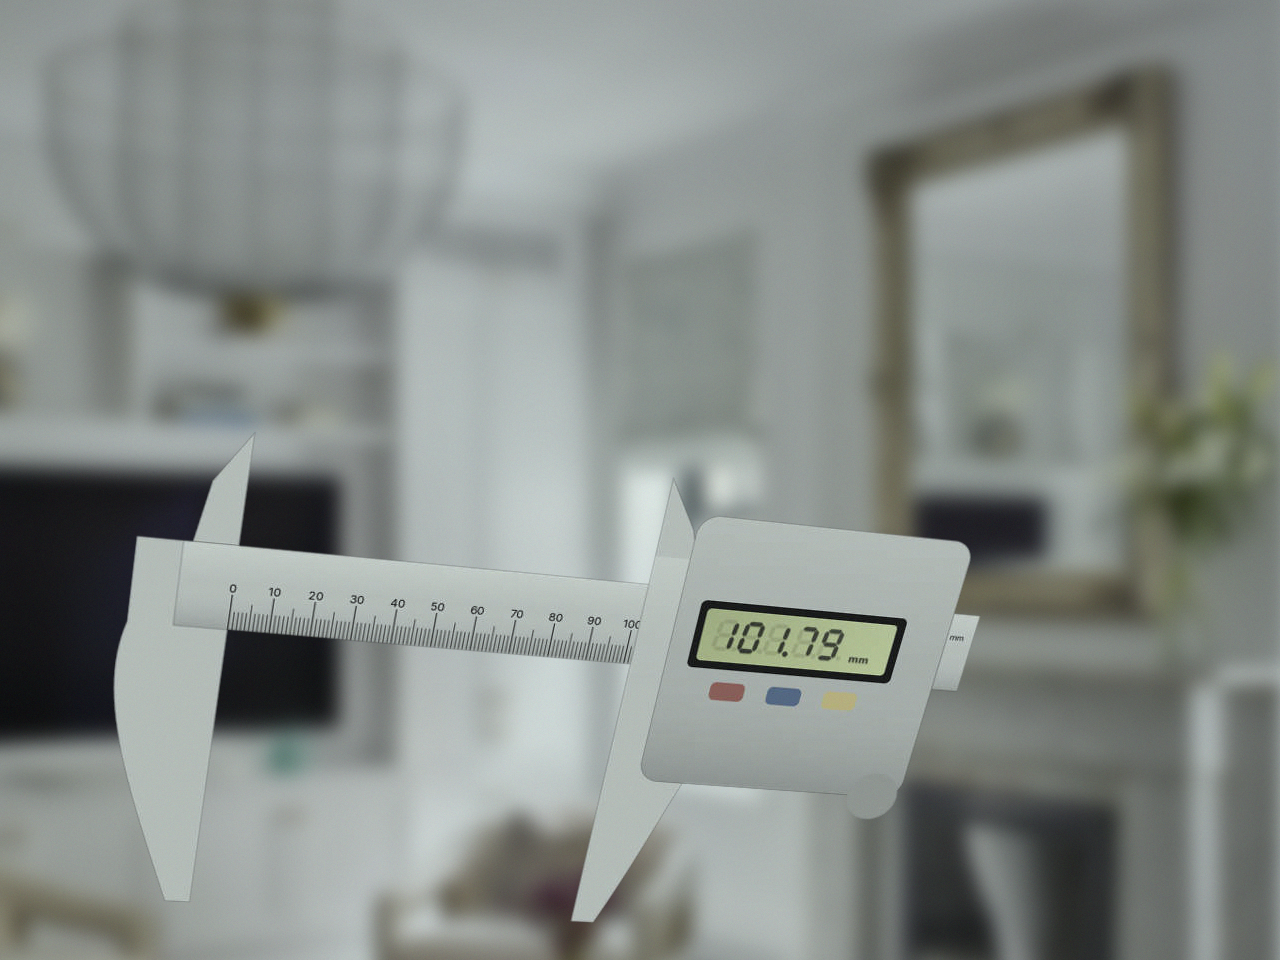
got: 101.79 mm
